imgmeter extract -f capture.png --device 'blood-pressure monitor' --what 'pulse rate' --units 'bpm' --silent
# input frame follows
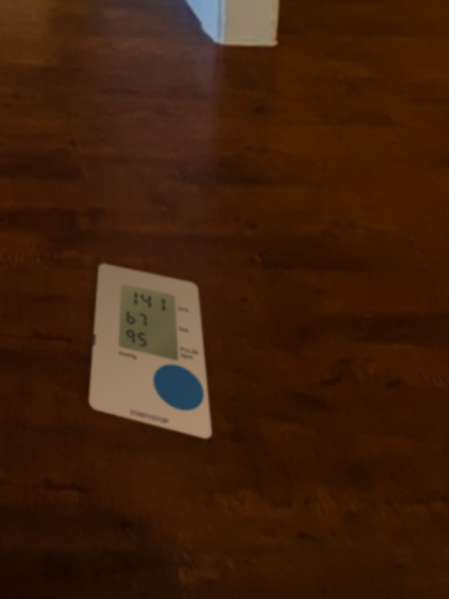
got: 95 bpm
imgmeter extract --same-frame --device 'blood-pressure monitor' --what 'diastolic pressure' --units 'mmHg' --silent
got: 67 mmHg
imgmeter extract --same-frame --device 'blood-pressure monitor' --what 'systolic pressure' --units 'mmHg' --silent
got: 141 mmHg
